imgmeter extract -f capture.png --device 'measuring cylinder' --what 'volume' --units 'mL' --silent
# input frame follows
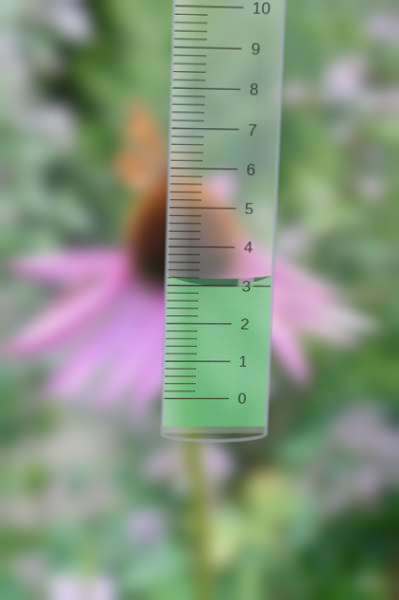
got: 3 mL
